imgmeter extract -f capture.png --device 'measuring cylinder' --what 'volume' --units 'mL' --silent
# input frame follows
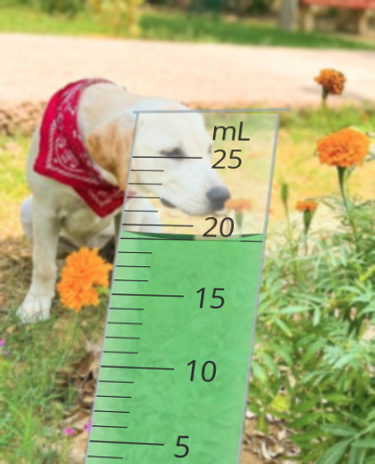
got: 19 mL
